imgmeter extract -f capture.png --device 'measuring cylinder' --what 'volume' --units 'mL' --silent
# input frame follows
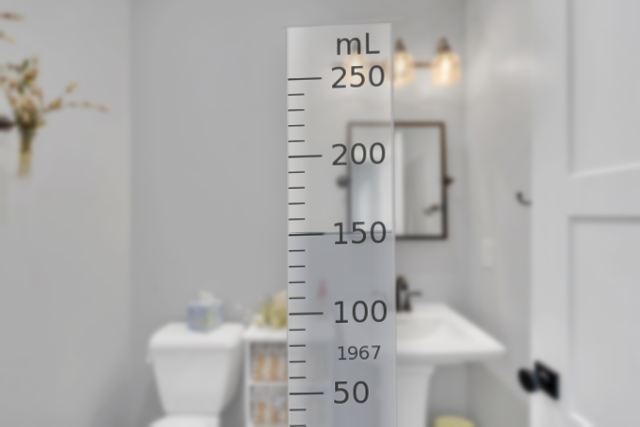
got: 150 mL
